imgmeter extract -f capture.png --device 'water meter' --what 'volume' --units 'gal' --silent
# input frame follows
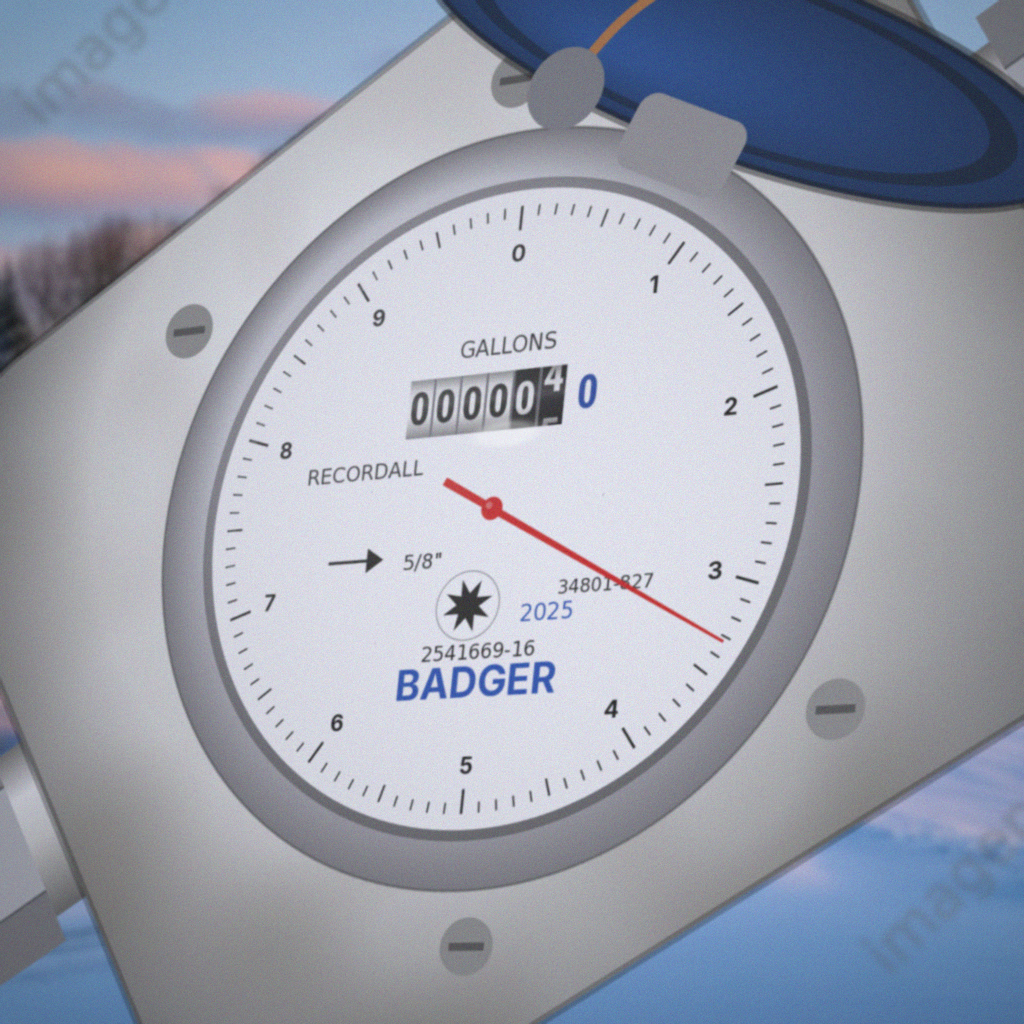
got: 43.3 gal
